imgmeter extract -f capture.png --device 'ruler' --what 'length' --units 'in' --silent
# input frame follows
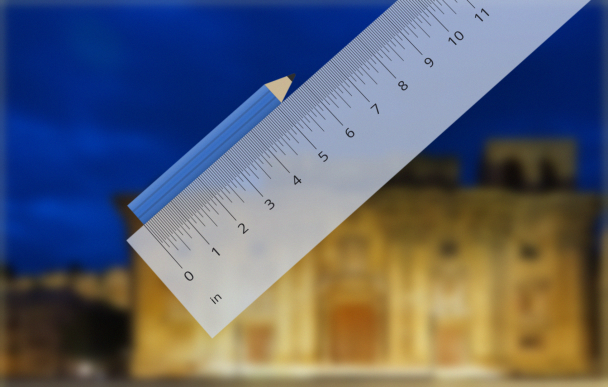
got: 6 in
